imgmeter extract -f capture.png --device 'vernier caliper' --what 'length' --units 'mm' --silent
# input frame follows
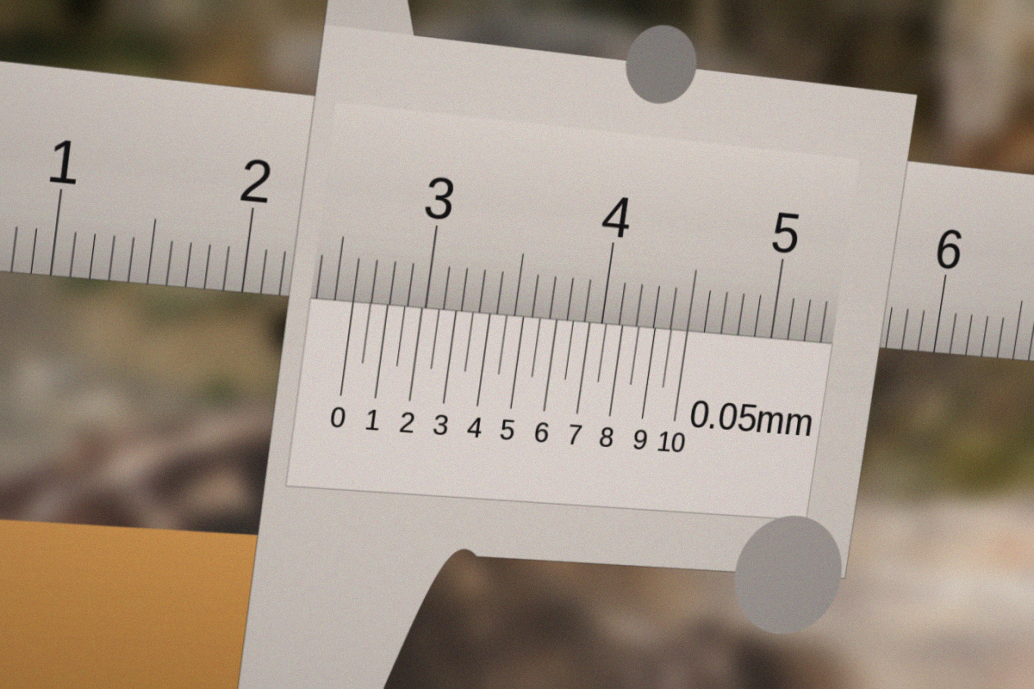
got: 26.0 mm
